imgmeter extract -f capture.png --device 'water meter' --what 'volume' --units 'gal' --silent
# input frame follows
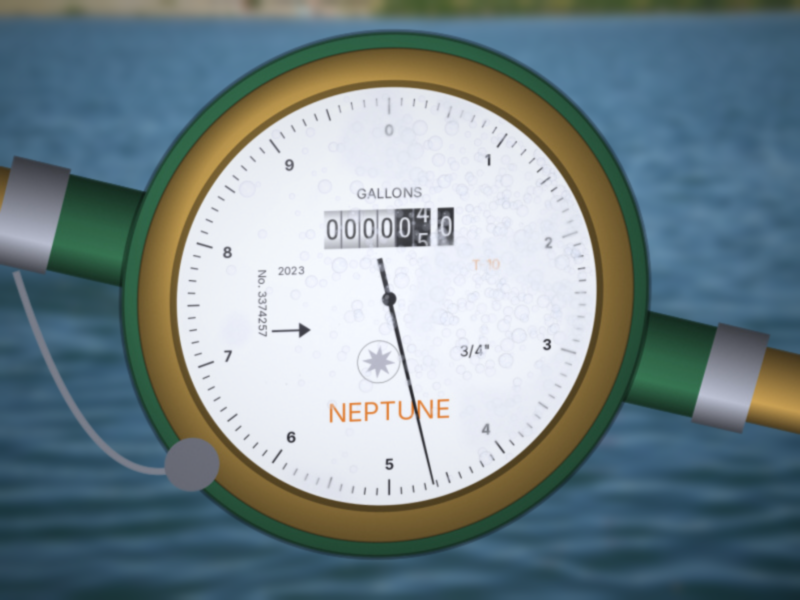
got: 44.6 gal
